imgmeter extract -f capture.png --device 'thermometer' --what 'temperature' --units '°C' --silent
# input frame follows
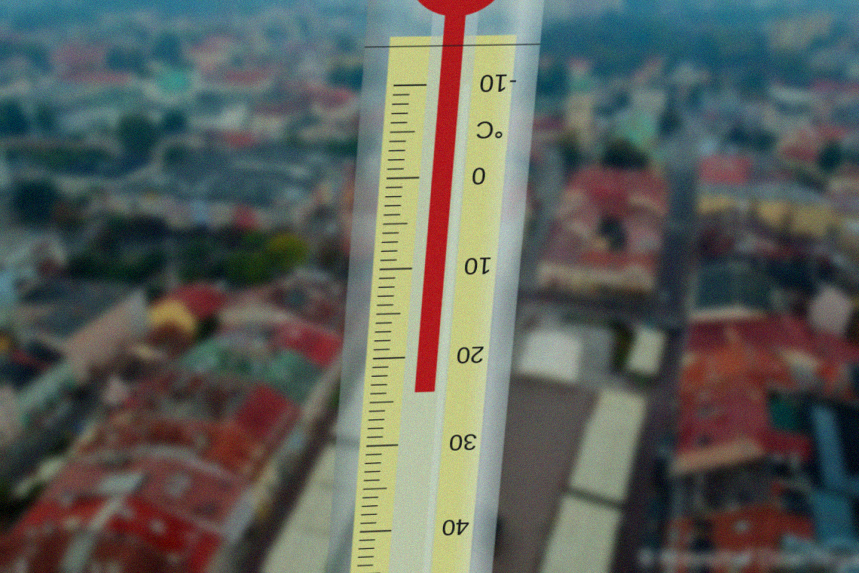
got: 24 °C
